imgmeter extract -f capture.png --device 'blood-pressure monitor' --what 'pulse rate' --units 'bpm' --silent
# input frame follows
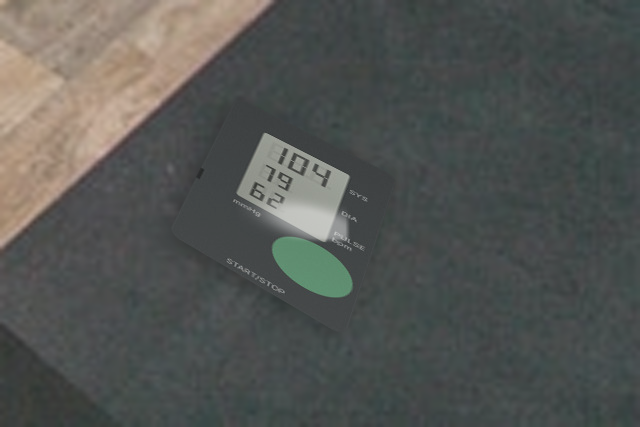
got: 62 bpm
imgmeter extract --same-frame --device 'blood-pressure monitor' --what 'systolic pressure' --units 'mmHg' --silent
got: 104 mmHg
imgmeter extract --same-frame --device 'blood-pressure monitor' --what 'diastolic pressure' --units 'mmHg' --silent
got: 79 mmHg
